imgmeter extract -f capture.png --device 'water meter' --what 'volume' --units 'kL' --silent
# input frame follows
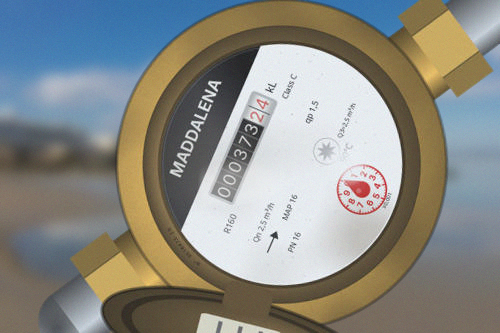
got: 373.240 kL
